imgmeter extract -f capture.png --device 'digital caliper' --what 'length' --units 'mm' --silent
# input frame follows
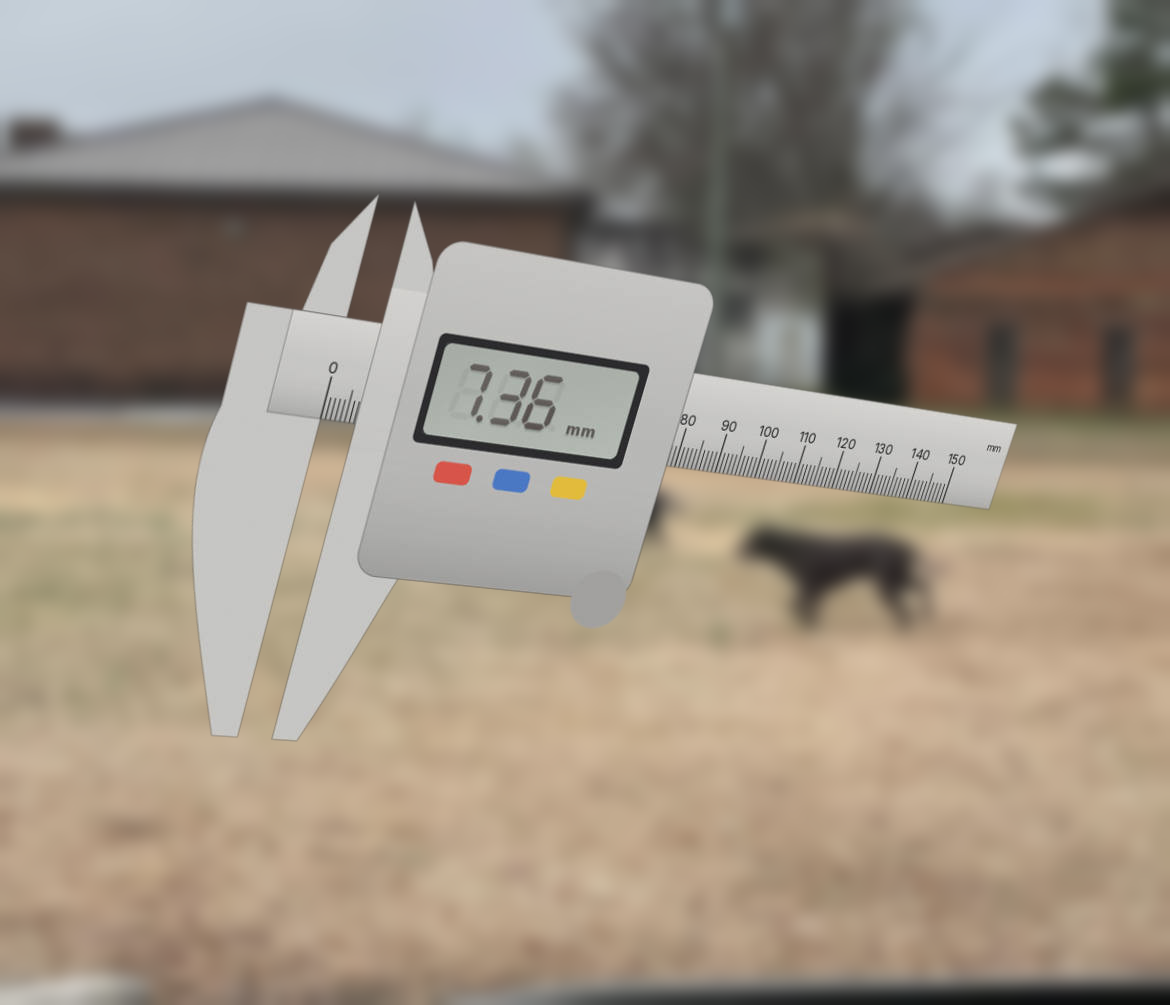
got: 7.36 mm
